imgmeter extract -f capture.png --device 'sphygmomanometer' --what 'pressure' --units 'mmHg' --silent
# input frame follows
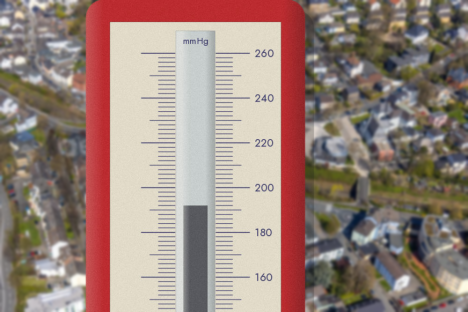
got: 192 mmHg
